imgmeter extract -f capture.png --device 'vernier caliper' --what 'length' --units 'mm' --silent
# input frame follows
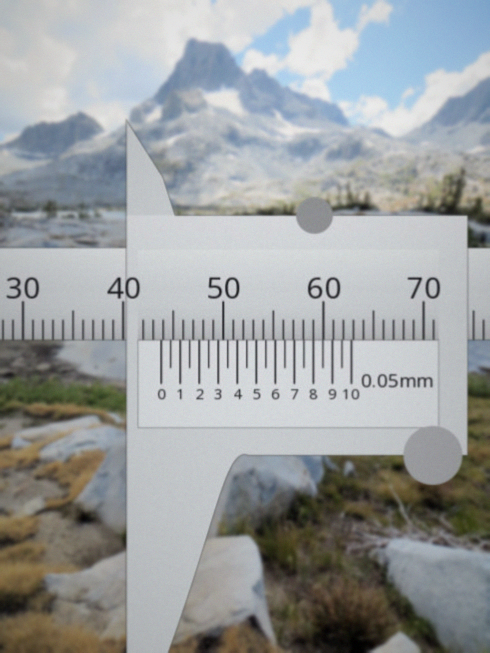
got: 43.8 mm
